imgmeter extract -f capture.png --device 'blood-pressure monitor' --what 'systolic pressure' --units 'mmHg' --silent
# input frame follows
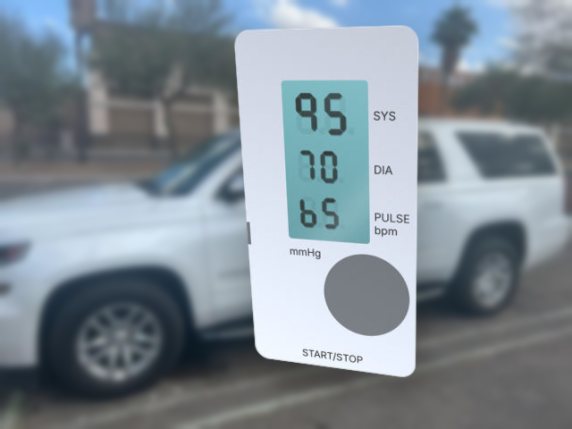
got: 95 mmHg
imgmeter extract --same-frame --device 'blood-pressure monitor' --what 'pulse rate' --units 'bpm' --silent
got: 65 bpm
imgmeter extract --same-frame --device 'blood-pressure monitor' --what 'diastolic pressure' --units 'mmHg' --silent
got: 70 mmHg
